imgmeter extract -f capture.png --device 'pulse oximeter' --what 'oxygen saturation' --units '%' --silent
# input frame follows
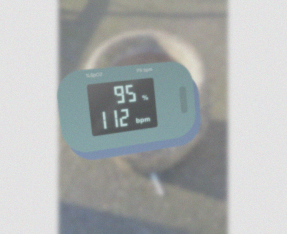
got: 95 %
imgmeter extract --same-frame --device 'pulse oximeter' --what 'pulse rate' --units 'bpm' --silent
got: 112 bpm
